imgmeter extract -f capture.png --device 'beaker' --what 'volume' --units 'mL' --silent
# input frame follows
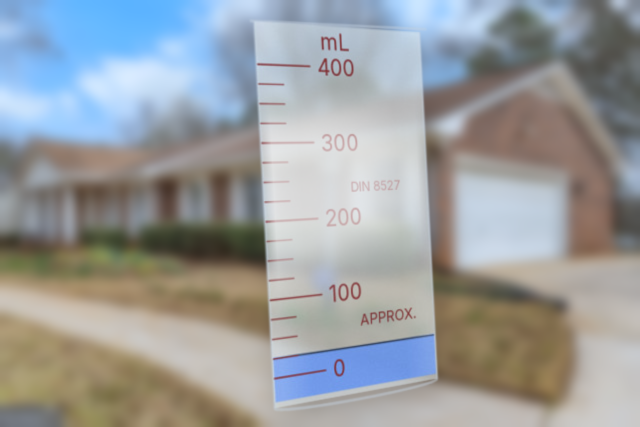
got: 25 mL
